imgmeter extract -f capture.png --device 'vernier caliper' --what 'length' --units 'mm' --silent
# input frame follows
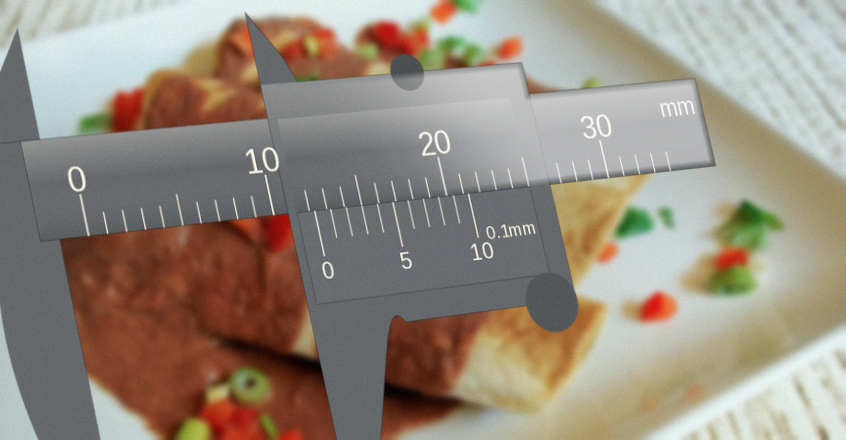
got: 12.3 mm
